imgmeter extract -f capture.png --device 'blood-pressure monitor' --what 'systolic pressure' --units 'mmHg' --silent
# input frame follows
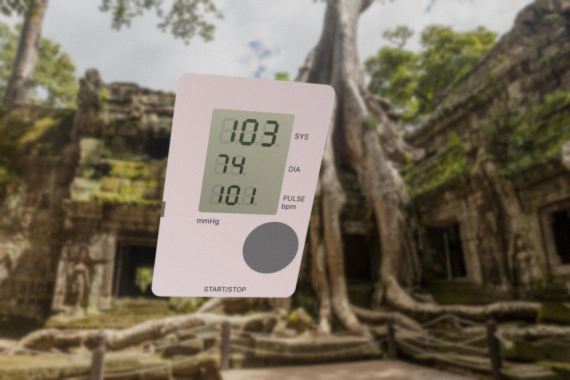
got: 103 mmHg
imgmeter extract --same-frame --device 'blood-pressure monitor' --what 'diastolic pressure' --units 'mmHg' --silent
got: 74 mmHg
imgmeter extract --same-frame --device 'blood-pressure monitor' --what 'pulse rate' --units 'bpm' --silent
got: 101 bpm
